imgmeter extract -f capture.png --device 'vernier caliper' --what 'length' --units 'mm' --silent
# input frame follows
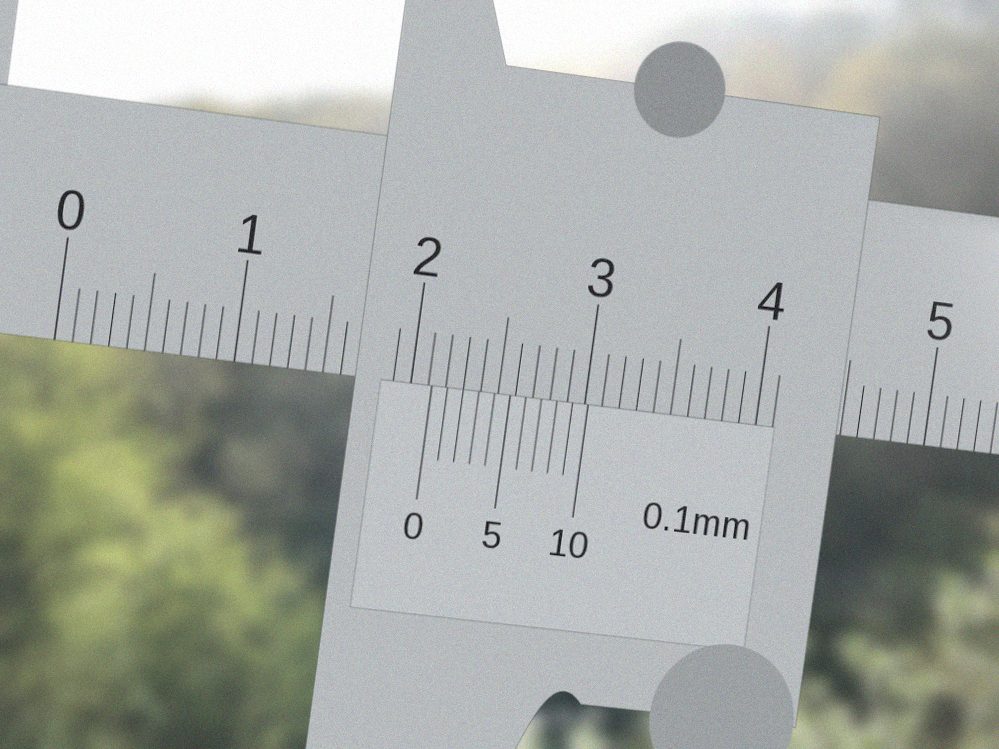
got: 21.2 mm
